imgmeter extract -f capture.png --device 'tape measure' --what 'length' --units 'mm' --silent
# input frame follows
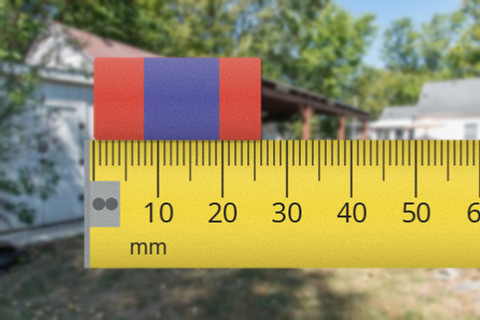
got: 26 mm
